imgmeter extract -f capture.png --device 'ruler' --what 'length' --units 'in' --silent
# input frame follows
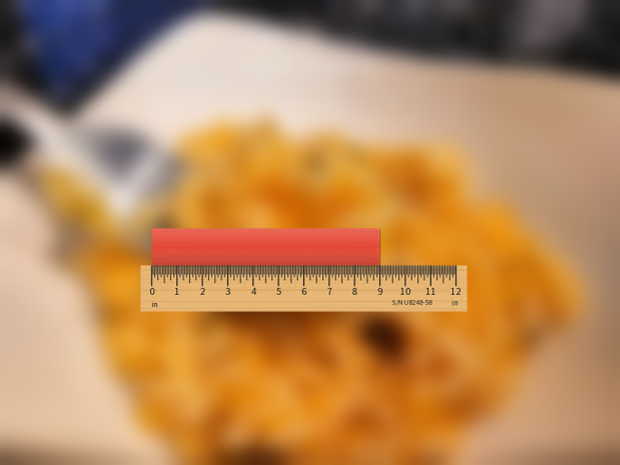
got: 9 in
